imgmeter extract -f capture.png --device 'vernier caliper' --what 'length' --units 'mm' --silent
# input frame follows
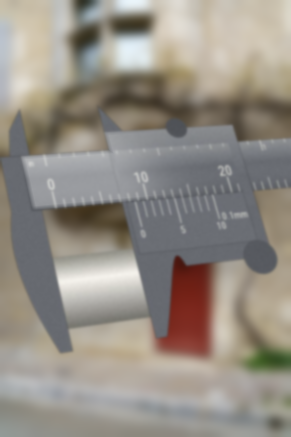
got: 8.6 mm
